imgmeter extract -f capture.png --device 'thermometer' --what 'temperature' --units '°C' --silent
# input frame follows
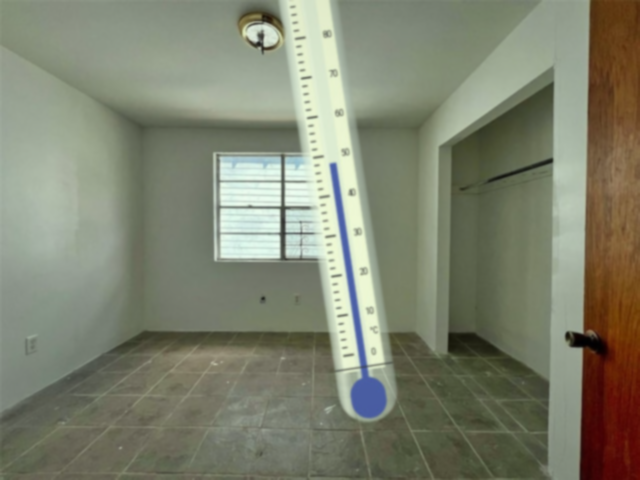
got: 48 °C
